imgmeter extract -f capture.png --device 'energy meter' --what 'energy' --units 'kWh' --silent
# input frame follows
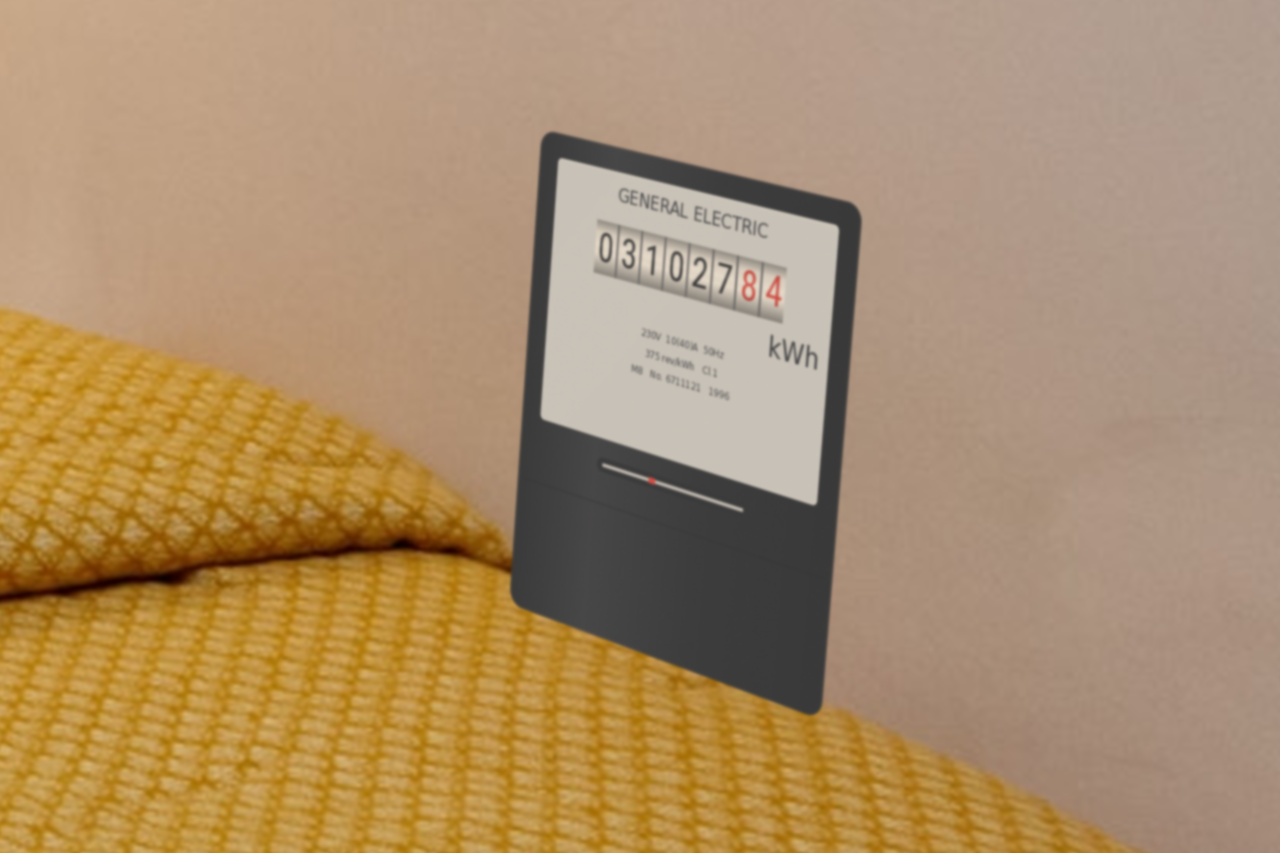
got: 31027.84 kWh
